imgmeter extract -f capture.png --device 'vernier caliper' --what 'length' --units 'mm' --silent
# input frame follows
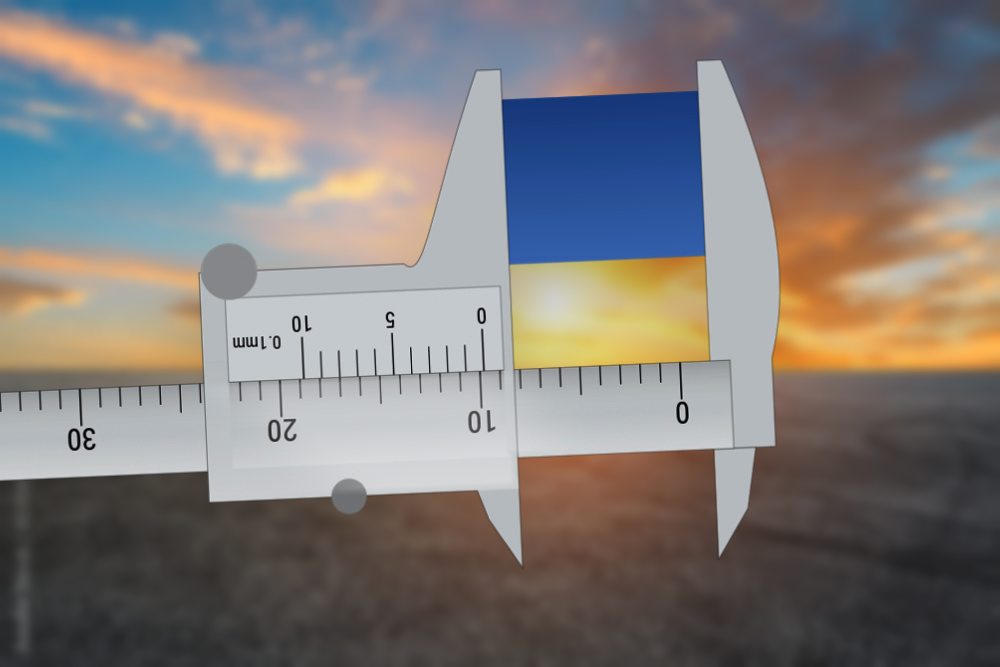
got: 9.8 mm
